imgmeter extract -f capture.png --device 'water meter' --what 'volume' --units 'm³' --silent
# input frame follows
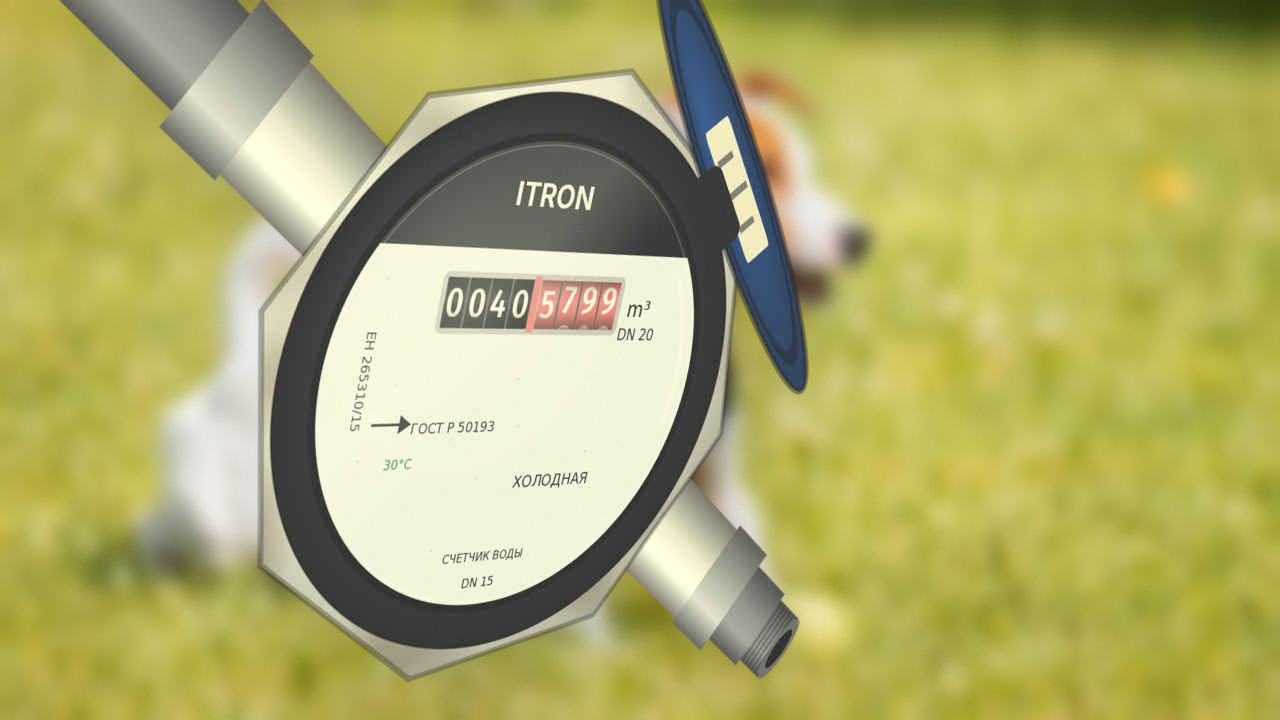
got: 40.5799 m³
